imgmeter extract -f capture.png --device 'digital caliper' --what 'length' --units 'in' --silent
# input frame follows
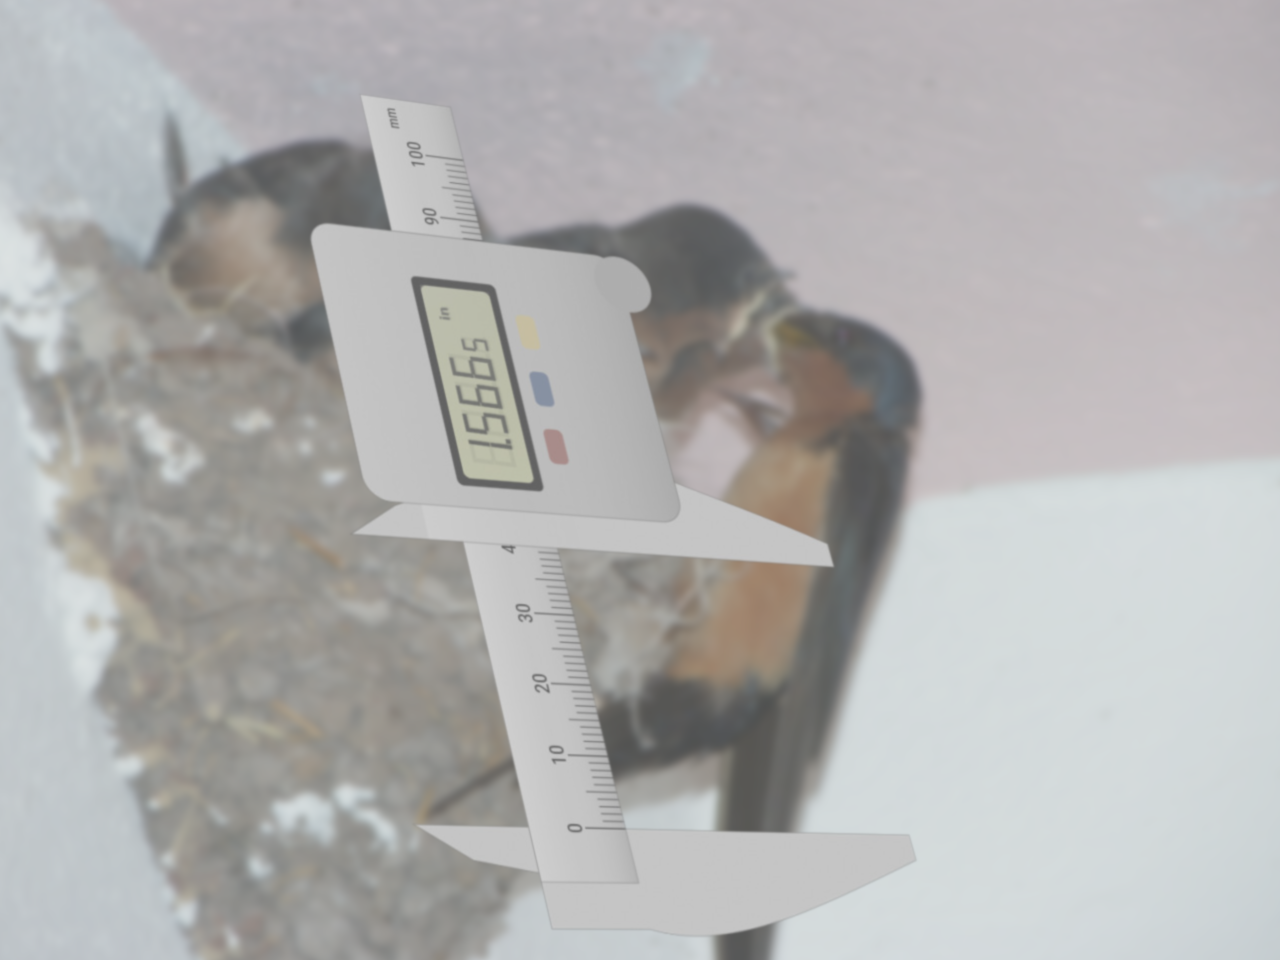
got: 1.5665 in
